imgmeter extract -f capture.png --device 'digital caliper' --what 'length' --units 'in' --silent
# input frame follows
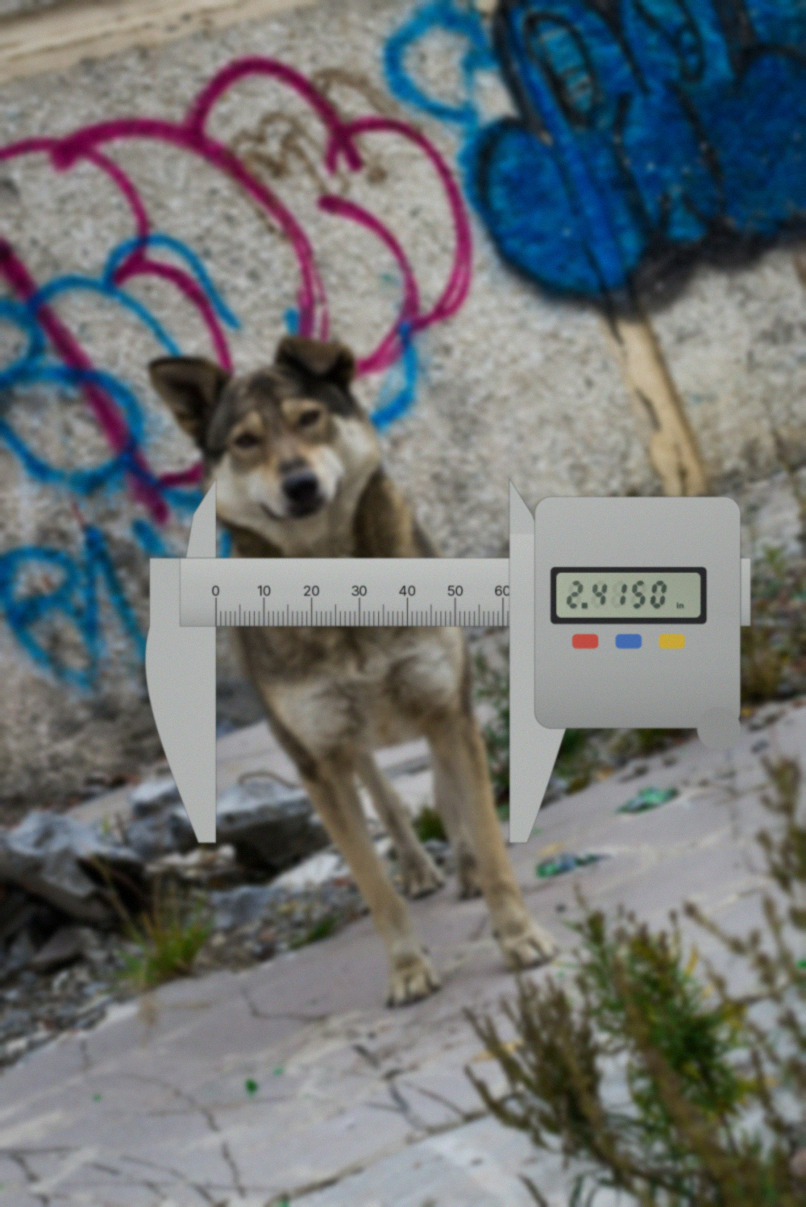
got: 2.4150 in
